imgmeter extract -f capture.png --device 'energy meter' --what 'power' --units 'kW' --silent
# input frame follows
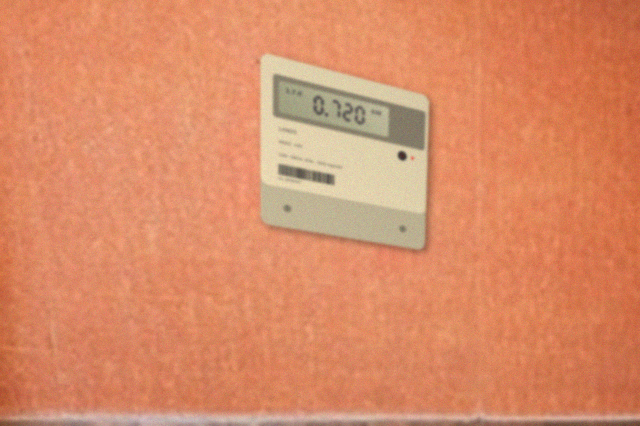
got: 0.720 kW
